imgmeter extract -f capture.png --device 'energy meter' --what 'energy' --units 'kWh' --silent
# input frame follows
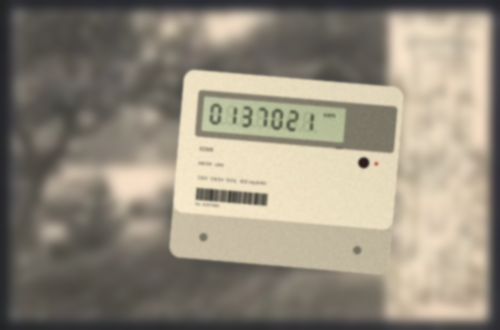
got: 137021 kWh
